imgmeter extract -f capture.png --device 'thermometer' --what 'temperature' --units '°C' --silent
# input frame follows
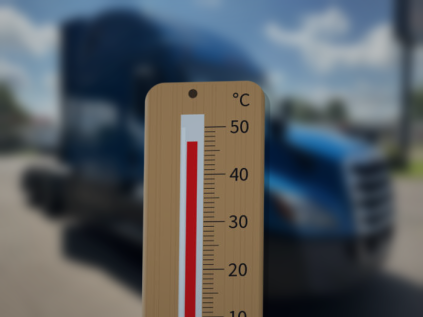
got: 47 °C
